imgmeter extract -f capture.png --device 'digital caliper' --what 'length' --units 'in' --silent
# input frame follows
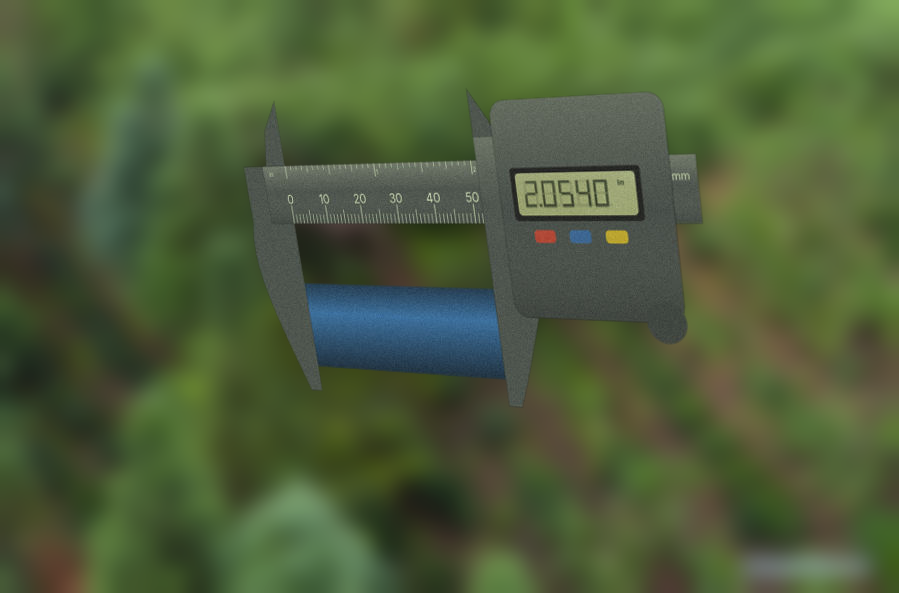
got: 2.0540 in
